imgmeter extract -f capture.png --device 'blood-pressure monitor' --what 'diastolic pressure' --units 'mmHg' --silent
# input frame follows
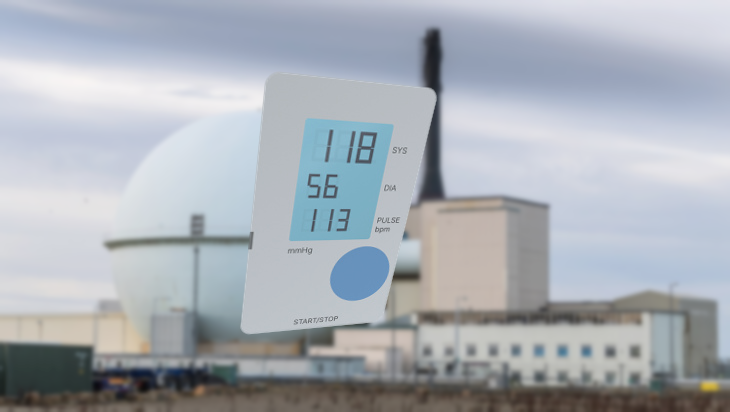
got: 56 mmHg
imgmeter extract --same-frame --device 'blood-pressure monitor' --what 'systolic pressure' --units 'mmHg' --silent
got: 118 mmHg
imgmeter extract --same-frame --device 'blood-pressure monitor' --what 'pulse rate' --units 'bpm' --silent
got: 113 bpm
